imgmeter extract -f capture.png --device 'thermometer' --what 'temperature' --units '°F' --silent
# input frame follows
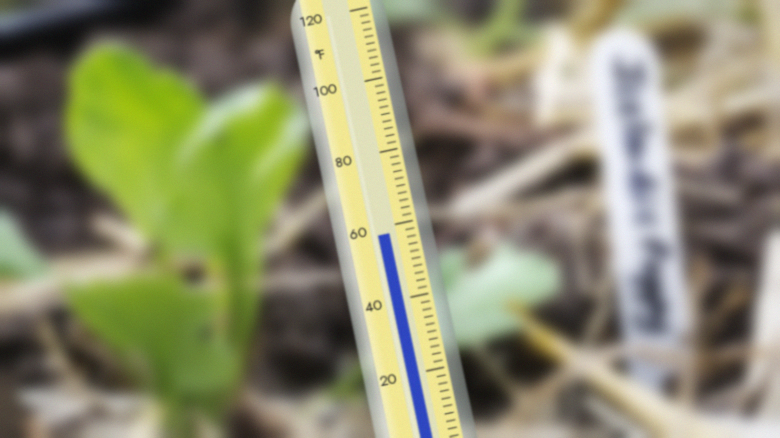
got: 58 °F
